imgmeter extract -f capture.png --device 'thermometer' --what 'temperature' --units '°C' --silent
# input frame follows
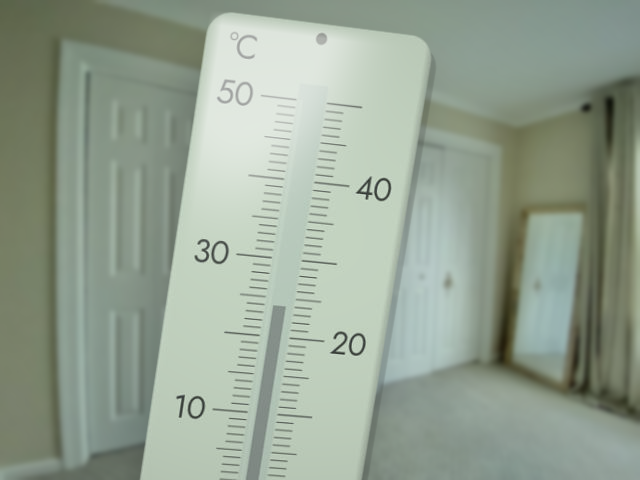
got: 24 °C
